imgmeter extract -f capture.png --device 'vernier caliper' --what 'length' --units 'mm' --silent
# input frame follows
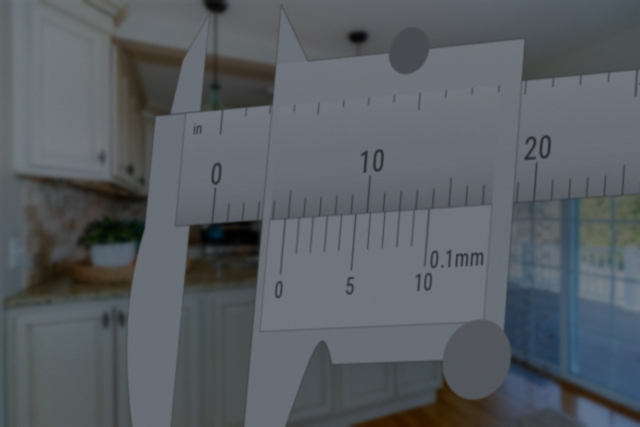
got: 4.8 mm
